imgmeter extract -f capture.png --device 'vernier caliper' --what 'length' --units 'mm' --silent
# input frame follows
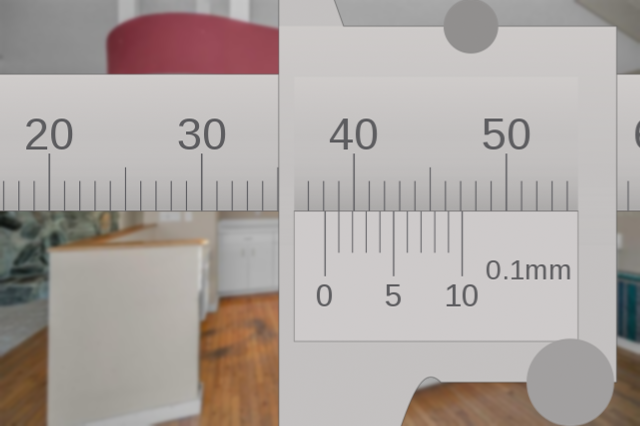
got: 38.1 mm
